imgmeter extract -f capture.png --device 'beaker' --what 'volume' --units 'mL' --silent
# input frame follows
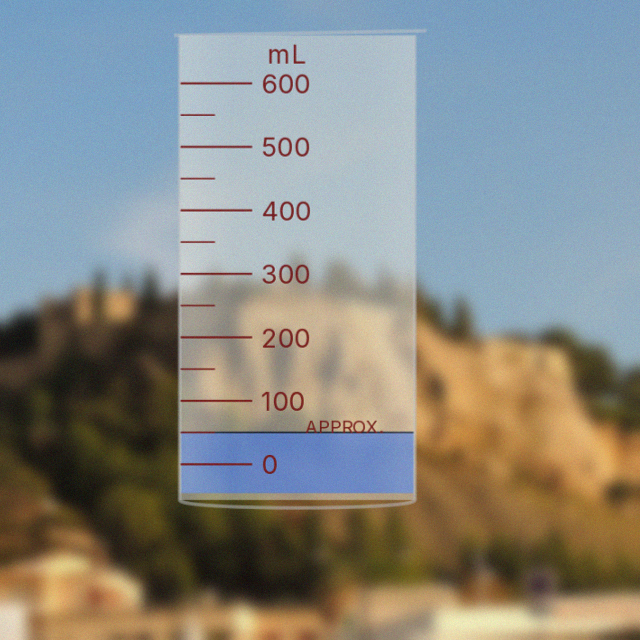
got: 50 mL
